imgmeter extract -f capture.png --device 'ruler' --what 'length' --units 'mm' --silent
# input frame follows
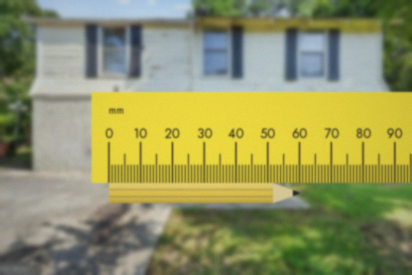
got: 60 mm
